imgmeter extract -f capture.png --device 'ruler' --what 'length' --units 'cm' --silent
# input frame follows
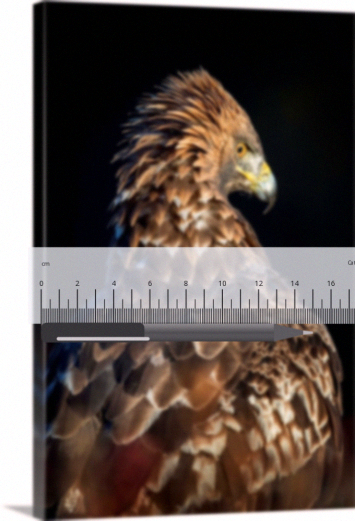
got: 15 cm
